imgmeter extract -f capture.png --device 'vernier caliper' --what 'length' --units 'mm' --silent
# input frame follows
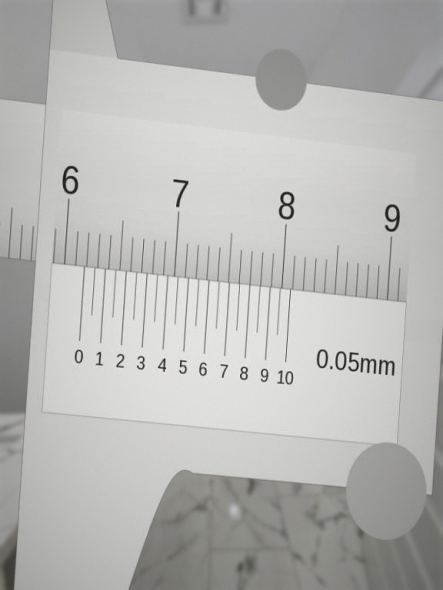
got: 61.8 mm
